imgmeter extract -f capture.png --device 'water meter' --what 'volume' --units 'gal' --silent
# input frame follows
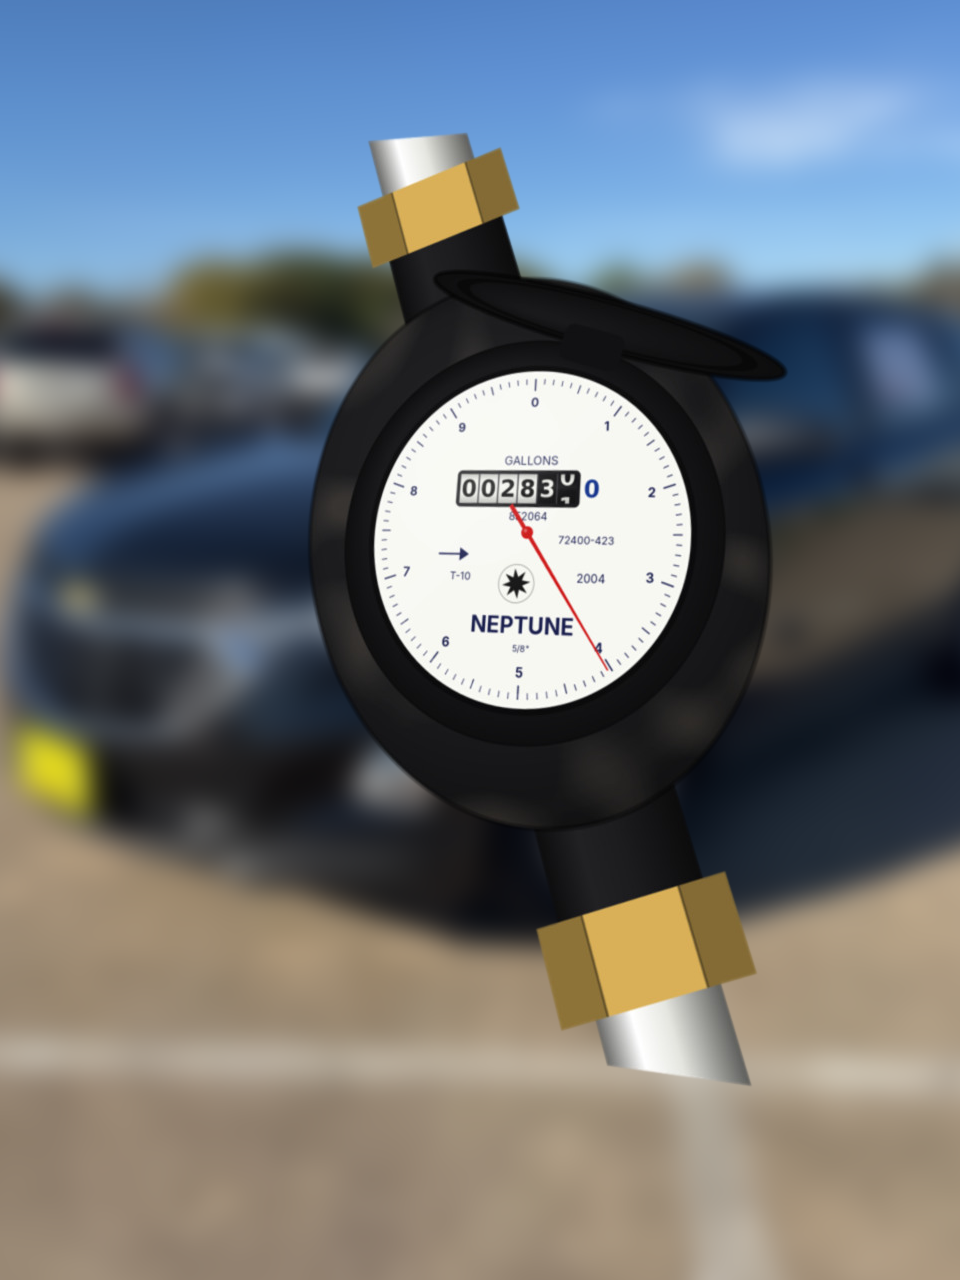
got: 28304.0 gal
